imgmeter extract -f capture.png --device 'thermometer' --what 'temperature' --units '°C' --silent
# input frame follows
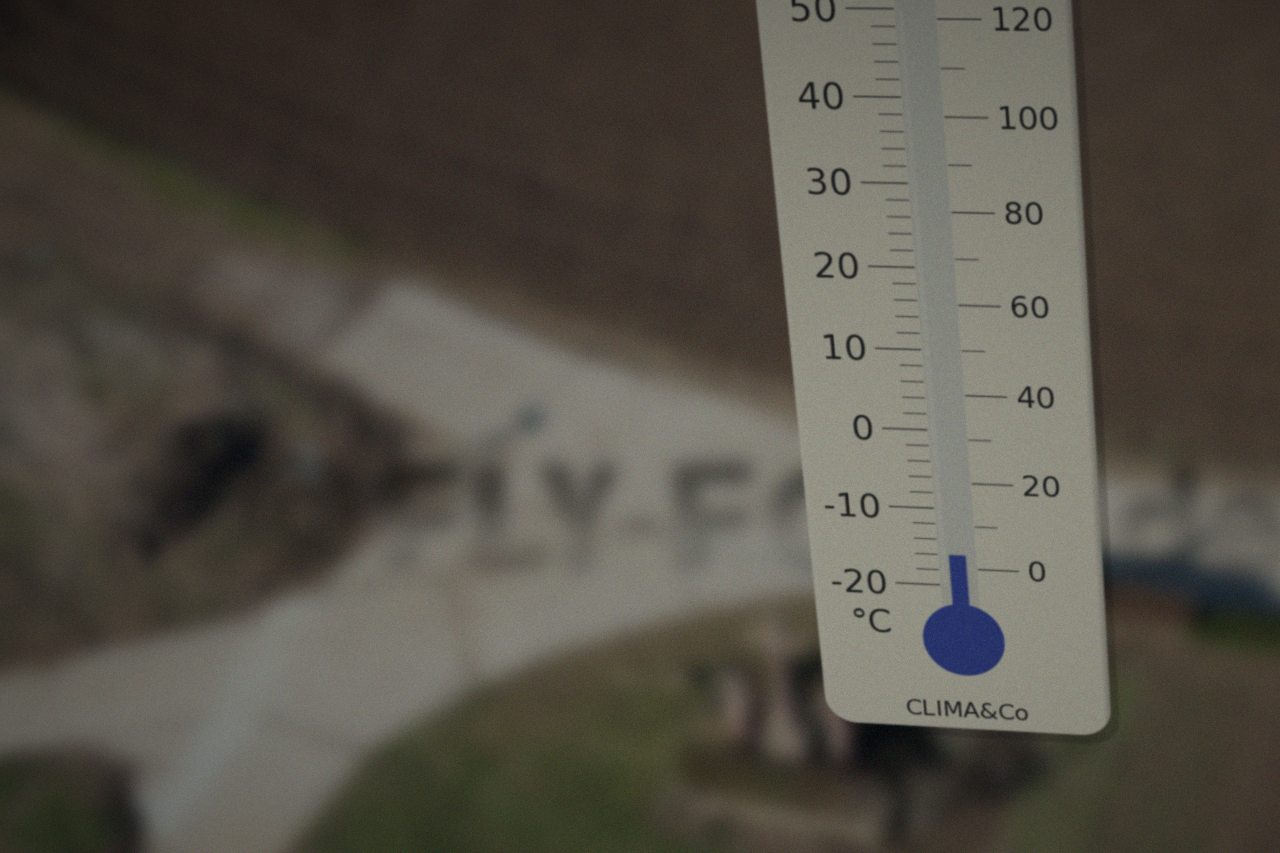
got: -16 °C
